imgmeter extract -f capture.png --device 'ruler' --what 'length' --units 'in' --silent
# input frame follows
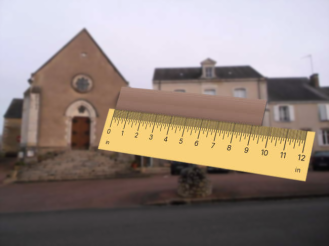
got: 9.5 in
